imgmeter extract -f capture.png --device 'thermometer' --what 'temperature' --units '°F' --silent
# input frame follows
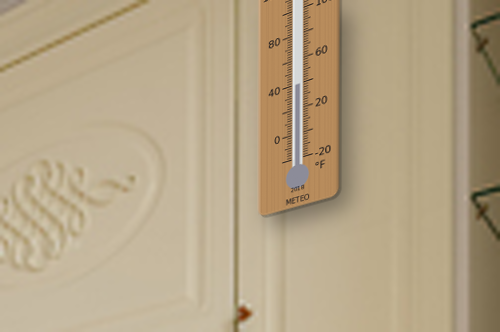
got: 40 °F
